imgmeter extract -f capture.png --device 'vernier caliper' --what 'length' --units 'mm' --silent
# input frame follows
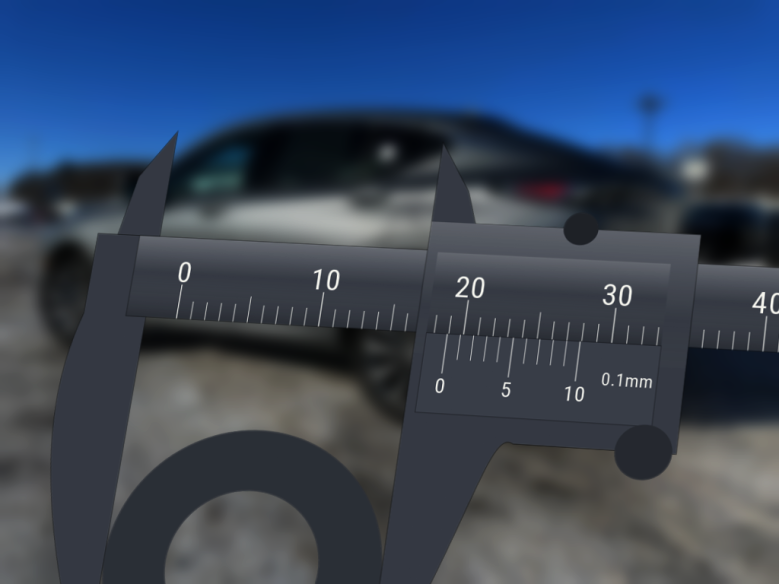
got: 18.9 mm
